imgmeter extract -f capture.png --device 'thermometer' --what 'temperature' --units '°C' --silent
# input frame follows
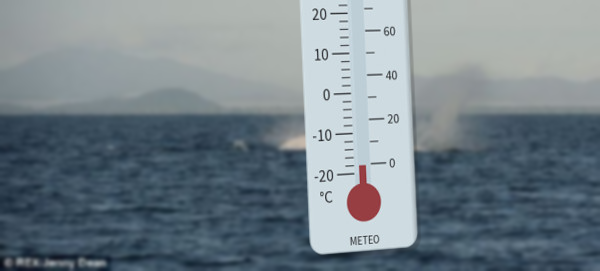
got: -18 °C
